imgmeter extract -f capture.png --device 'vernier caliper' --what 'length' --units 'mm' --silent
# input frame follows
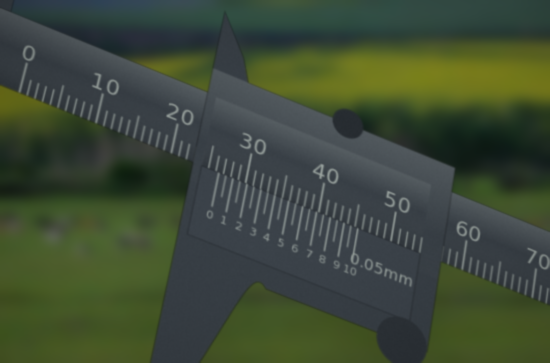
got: 26.4 mm
